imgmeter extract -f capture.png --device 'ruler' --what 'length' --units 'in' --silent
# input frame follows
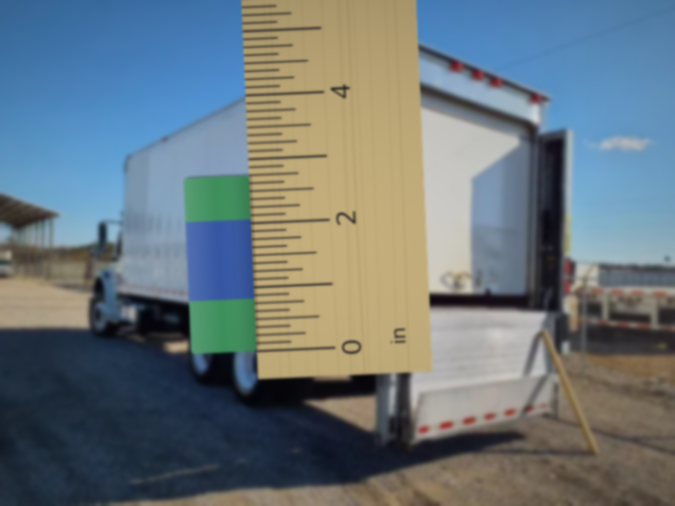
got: 2.75 in
